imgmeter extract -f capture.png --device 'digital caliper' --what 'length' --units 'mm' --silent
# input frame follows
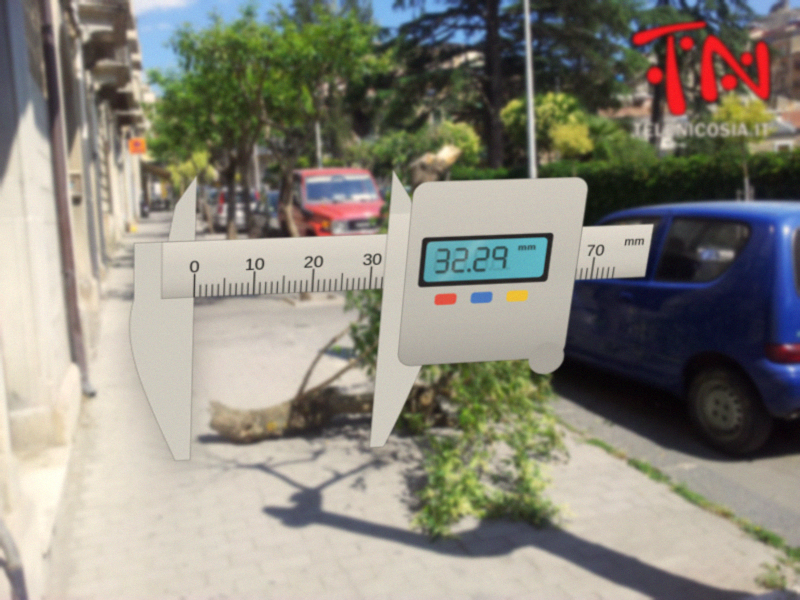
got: 32.29 mm
